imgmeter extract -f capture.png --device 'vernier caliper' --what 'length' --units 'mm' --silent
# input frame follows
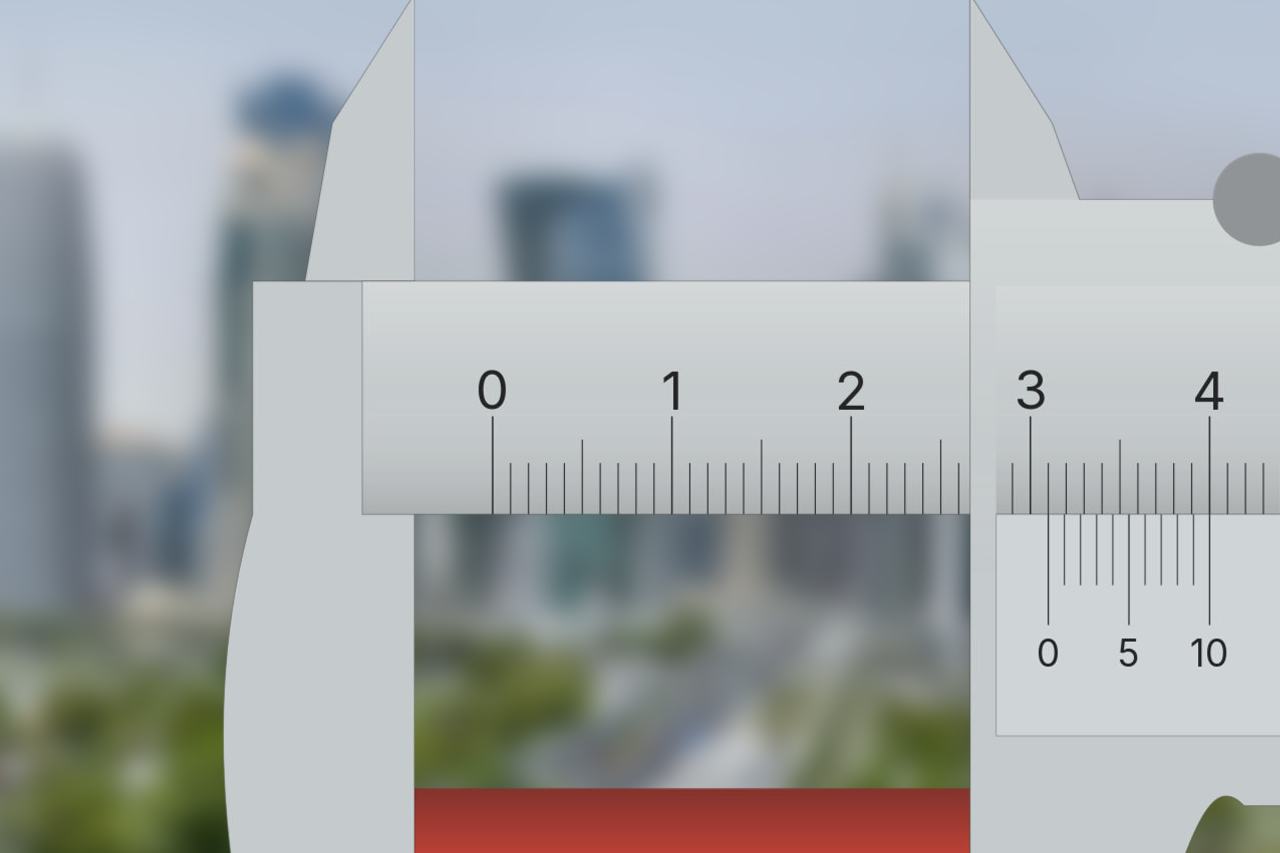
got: 31.0 mm
